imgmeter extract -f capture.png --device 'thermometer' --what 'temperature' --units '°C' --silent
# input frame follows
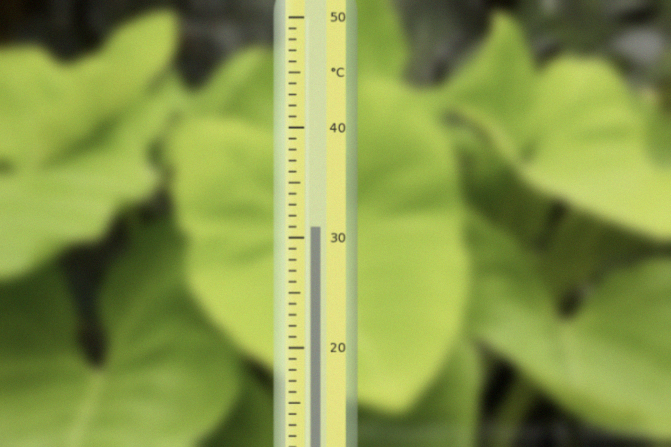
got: 31 °C
